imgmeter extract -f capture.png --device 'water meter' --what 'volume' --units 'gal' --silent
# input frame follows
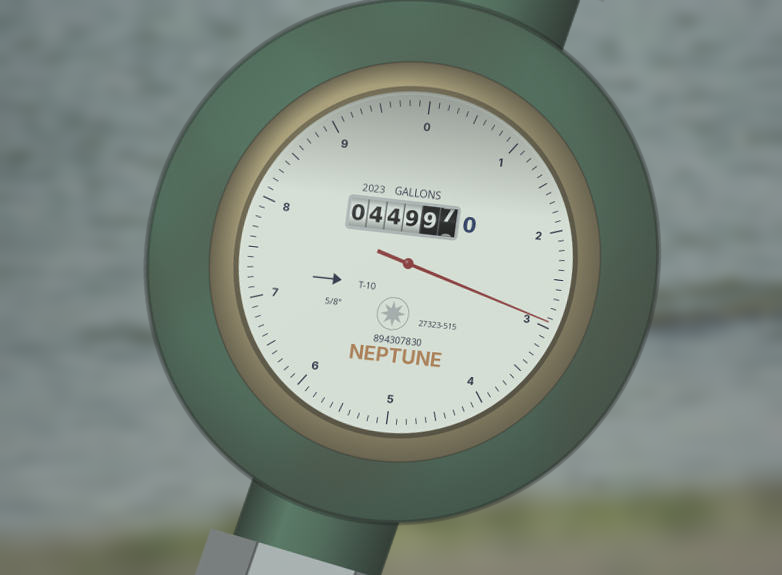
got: 449972.9 gal
